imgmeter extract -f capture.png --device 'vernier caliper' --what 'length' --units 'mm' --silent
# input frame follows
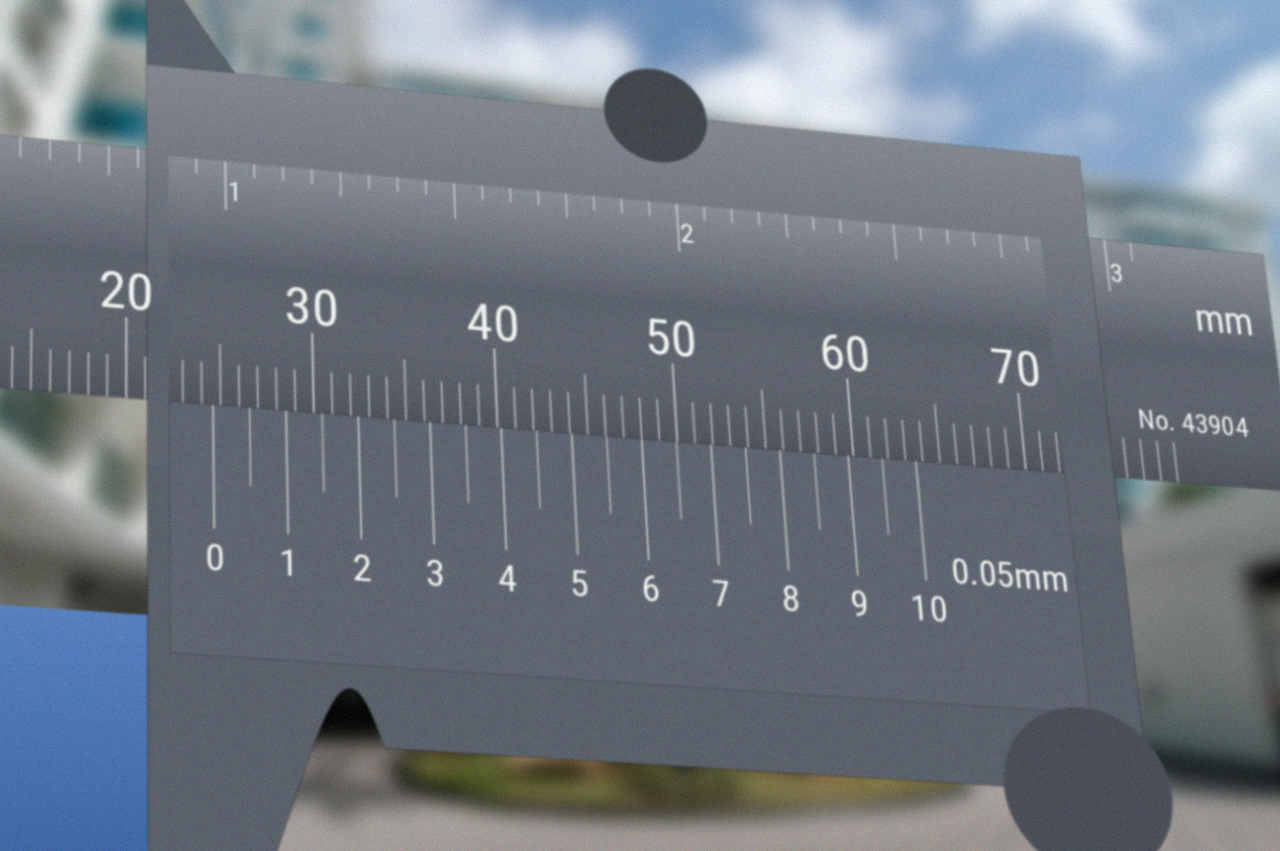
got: 24.6 mm
